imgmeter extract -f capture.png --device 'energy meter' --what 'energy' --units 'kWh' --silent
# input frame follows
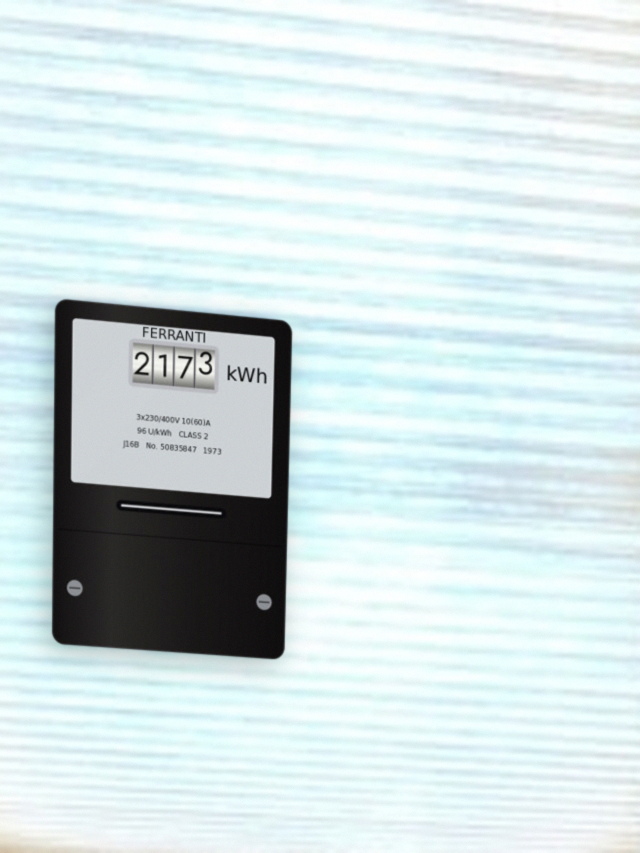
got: 2173 kWh
